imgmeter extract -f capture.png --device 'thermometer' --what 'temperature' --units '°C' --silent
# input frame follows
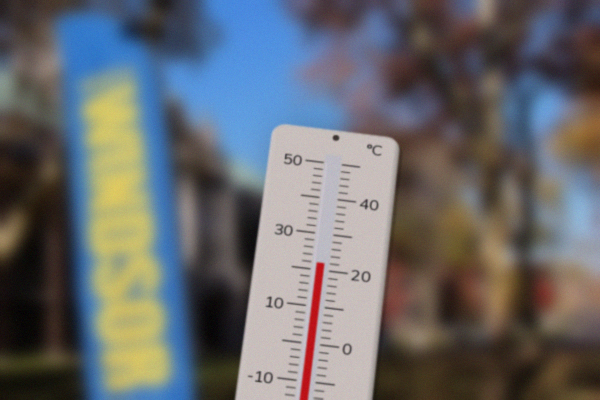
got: 22 °C
